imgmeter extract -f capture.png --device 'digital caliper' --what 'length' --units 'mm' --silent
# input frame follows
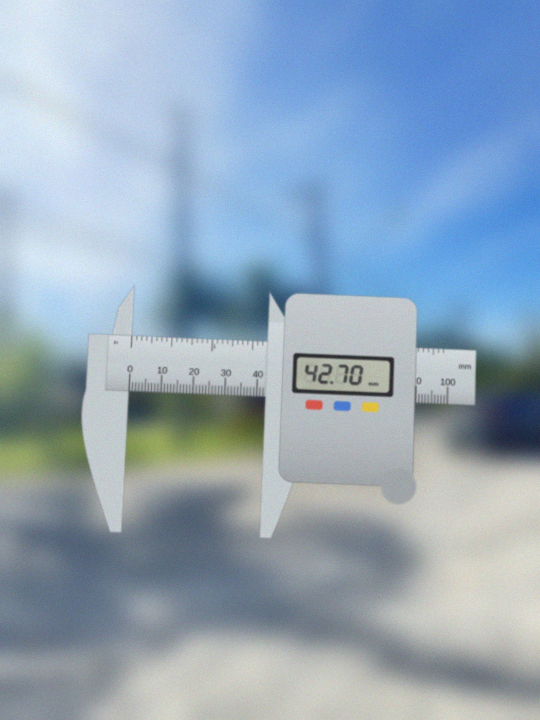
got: 42.70 mm
